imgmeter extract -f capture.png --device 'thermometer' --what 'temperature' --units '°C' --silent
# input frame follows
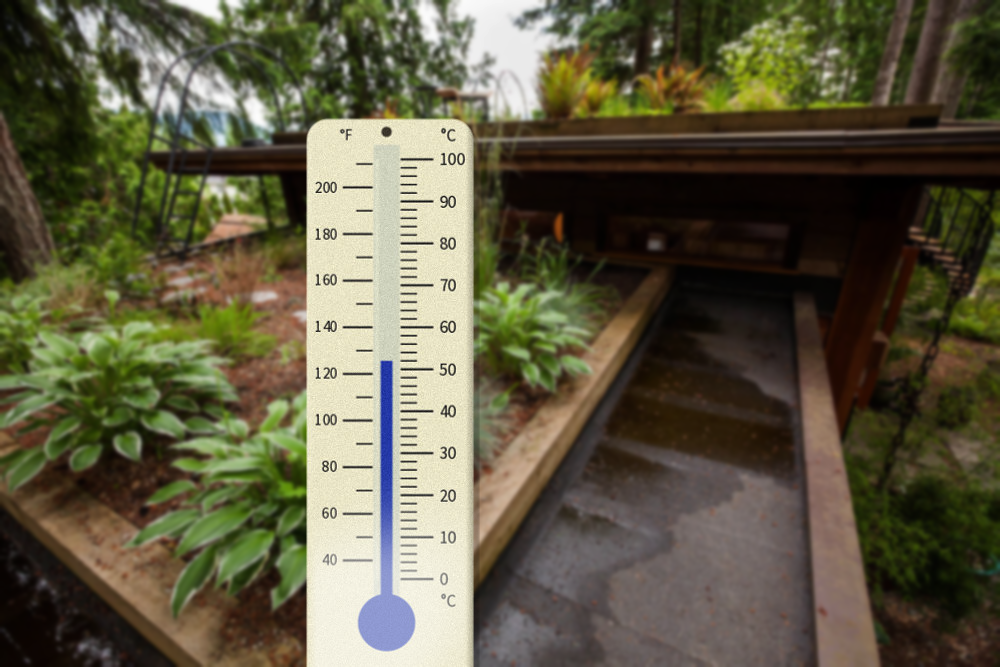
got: 52 °C
